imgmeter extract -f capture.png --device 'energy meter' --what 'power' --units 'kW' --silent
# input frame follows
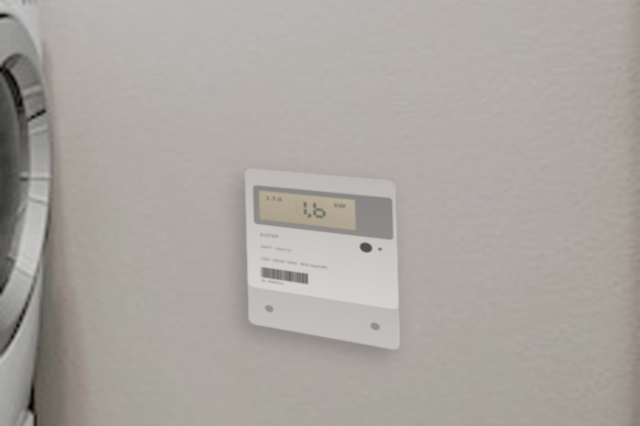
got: 1.6 kW
